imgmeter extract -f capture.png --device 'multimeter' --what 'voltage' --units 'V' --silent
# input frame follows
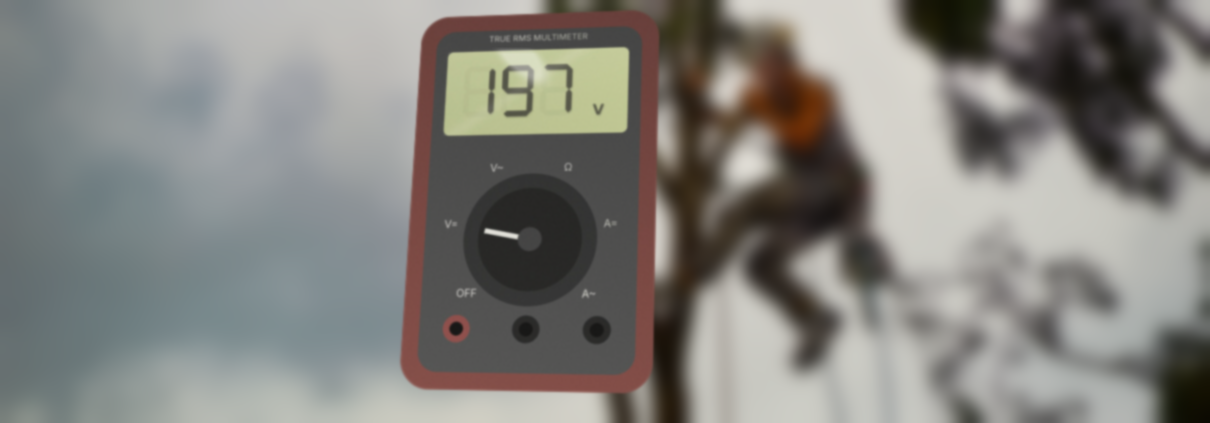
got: 197 V
